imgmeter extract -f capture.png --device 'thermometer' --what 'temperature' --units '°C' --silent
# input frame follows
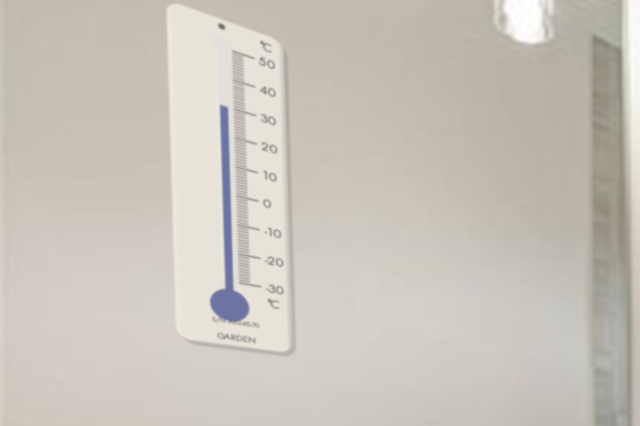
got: 30 °C
